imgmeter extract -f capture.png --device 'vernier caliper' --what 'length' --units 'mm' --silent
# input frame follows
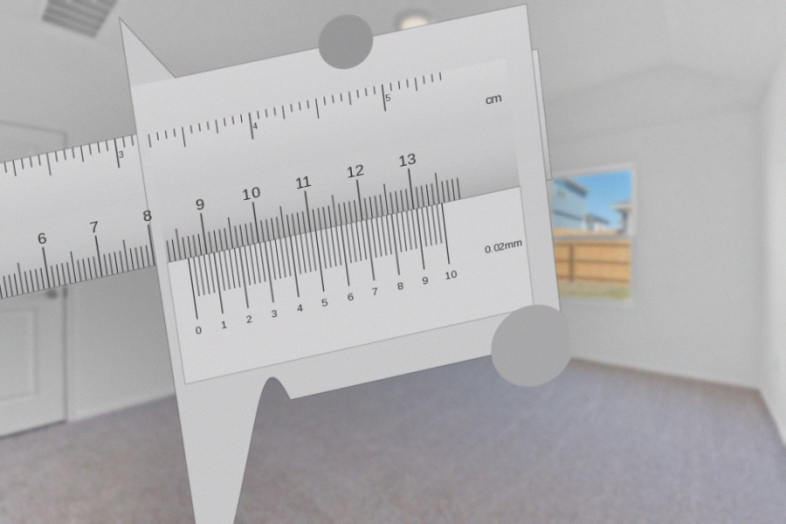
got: 86.5 mm
